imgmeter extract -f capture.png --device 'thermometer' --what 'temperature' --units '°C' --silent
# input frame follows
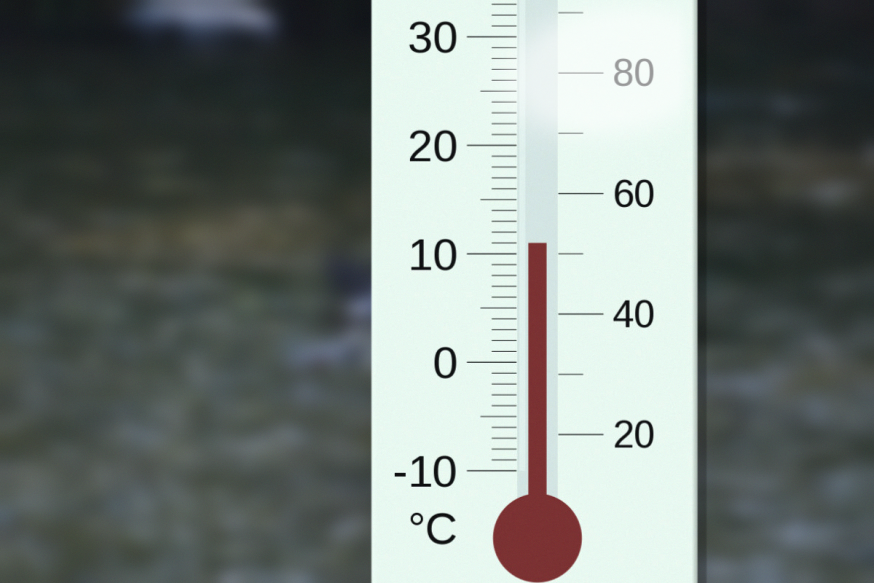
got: 11 °C
